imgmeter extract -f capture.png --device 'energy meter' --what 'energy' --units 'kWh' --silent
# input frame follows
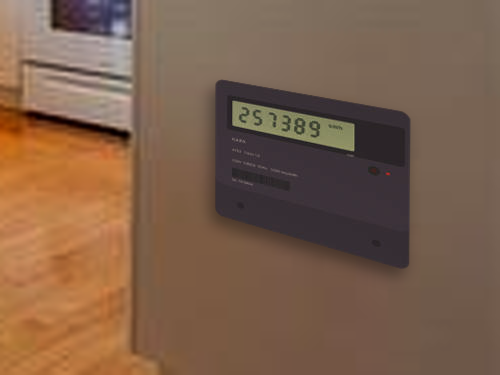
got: 257389 kWh
